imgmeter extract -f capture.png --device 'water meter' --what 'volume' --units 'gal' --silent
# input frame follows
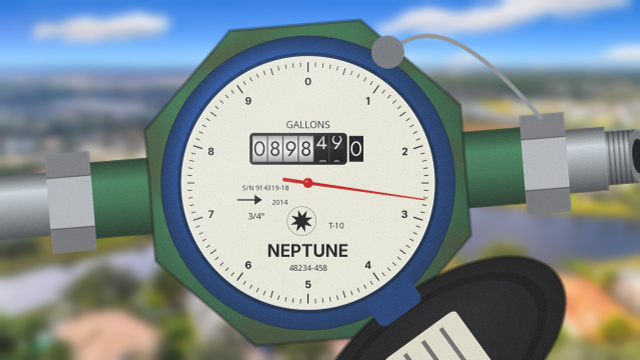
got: 898492.7 gal
